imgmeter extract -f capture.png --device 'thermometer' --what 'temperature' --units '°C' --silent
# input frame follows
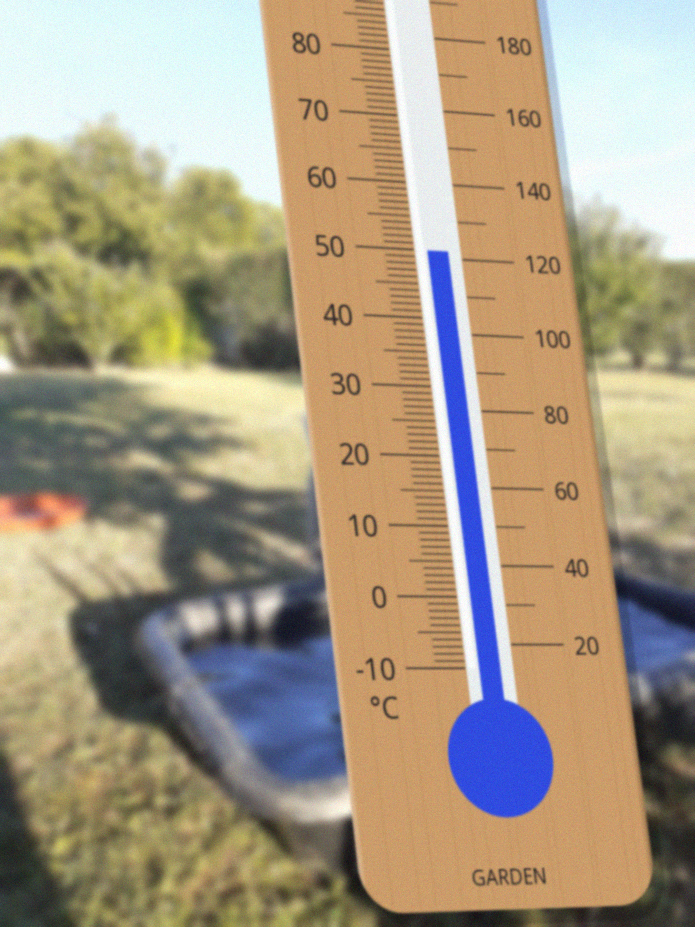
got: 50 °C
